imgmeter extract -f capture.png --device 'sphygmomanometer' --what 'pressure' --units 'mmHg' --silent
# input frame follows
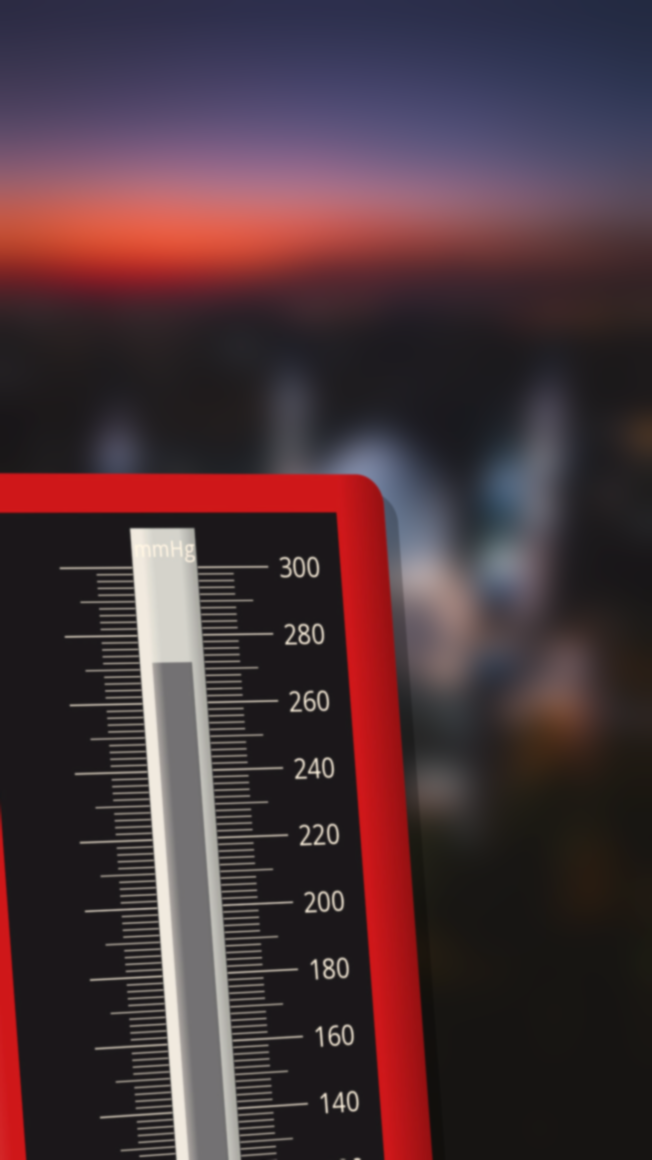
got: 272 mmHg
